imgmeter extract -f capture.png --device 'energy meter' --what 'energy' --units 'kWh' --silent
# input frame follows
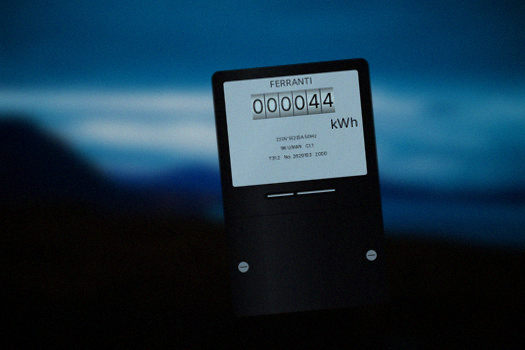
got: 44 kWh
